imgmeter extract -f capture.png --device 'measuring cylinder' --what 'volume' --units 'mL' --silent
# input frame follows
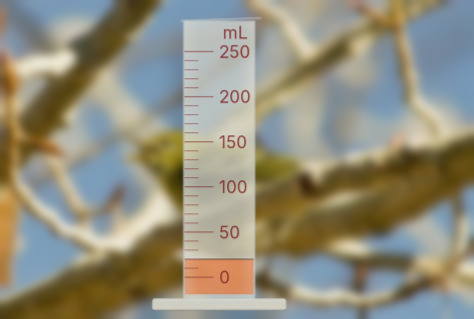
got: 20 mL
